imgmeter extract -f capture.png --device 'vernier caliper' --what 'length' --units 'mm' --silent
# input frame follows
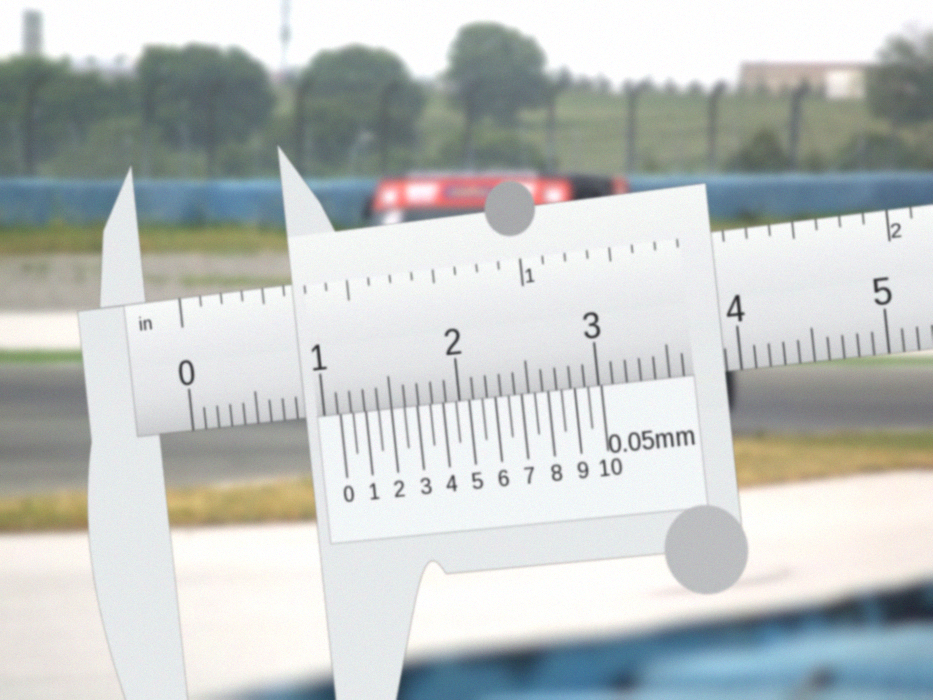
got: 11.2 mm
